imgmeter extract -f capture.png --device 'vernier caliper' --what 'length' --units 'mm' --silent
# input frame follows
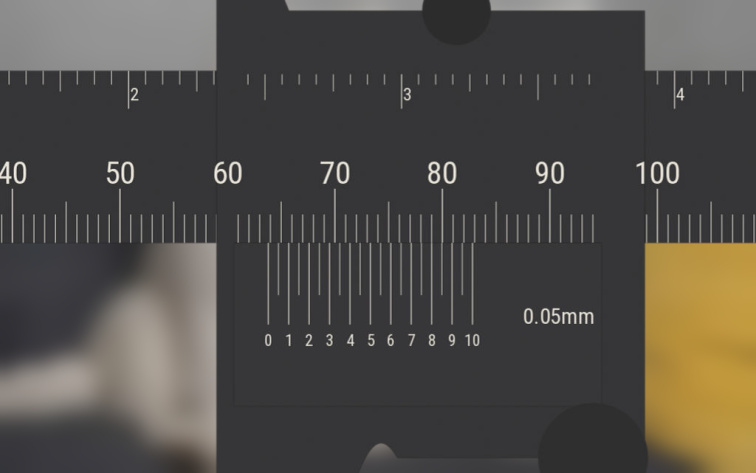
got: 63.8 mm
